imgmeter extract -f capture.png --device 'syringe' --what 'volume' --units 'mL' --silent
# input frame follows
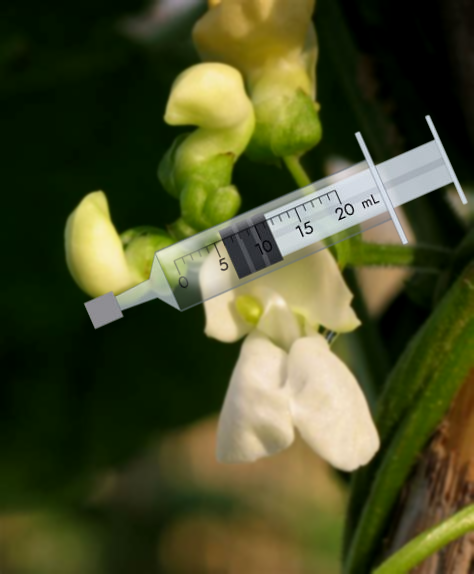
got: 6 mL
